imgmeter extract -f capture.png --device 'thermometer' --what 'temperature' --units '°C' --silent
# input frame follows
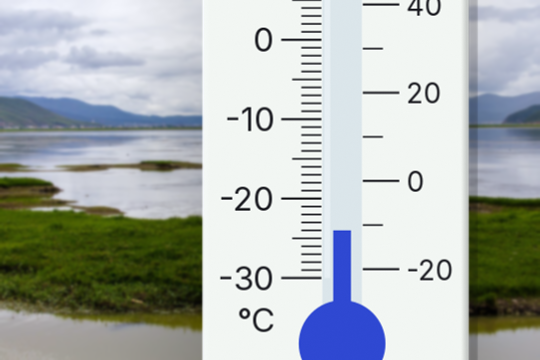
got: -24 °C
